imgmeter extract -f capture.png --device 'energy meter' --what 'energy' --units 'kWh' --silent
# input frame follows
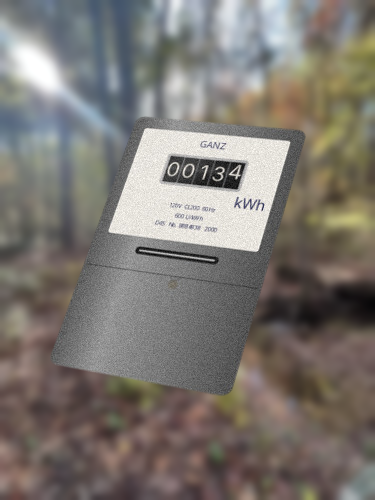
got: 134 kWh
